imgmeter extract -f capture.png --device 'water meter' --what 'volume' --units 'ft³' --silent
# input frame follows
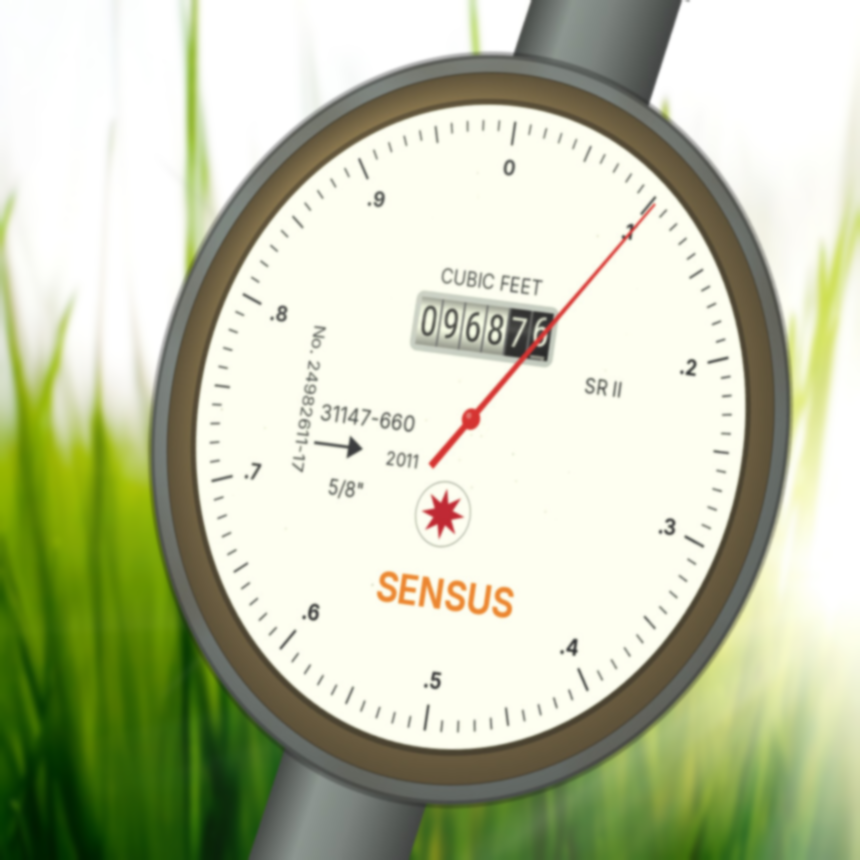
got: 96876.10 ft³
